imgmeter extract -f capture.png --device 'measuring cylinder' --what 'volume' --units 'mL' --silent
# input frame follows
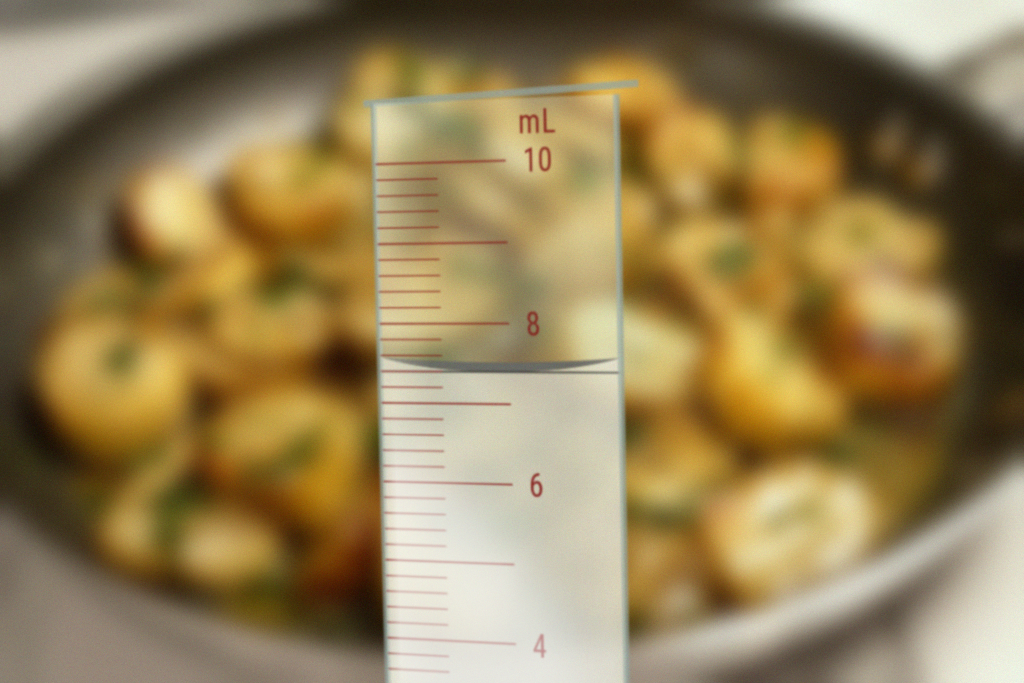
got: 7.4 mL
